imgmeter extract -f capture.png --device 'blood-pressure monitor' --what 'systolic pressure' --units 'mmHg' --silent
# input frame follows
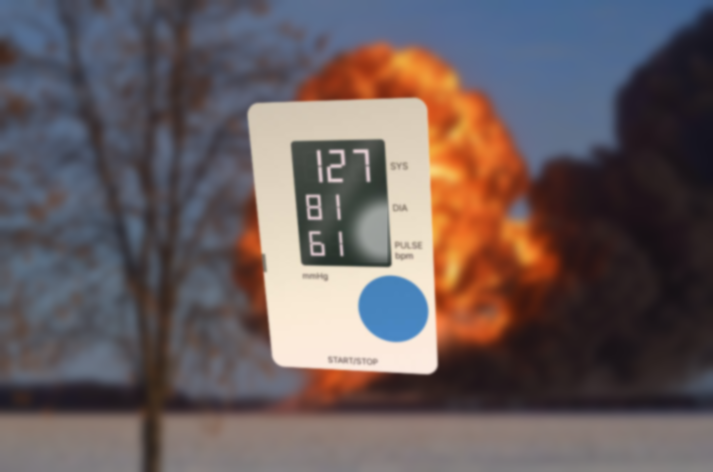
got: 127 mmHg
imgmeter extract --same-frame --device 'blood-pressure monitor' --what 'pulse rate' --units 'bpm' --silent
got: 61 bpm
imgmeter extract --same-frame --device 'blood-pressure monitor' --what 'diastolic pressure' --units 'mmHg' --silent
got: 81 mmHg
